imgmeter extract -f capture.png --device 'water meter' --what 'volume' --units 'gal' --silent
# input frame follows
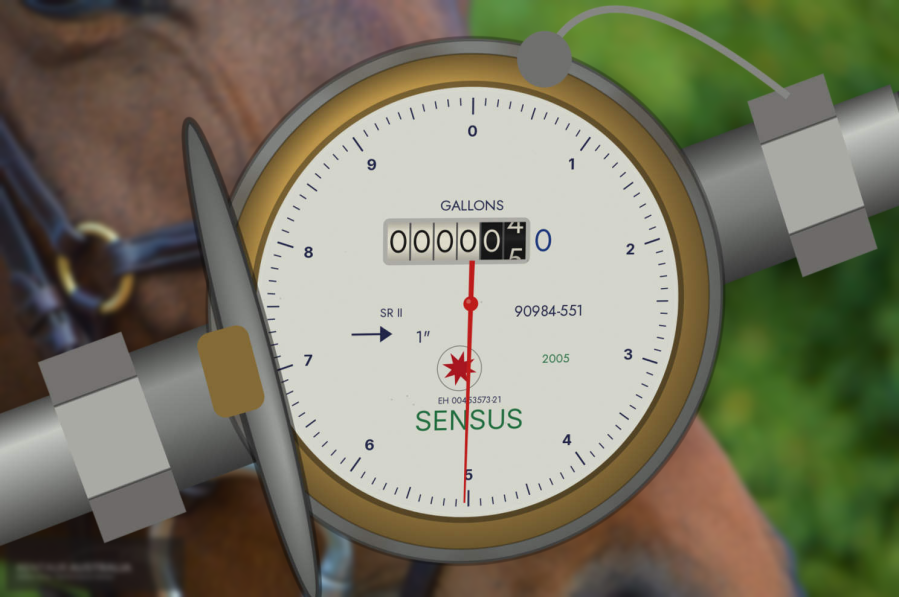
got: 45.0 gal
